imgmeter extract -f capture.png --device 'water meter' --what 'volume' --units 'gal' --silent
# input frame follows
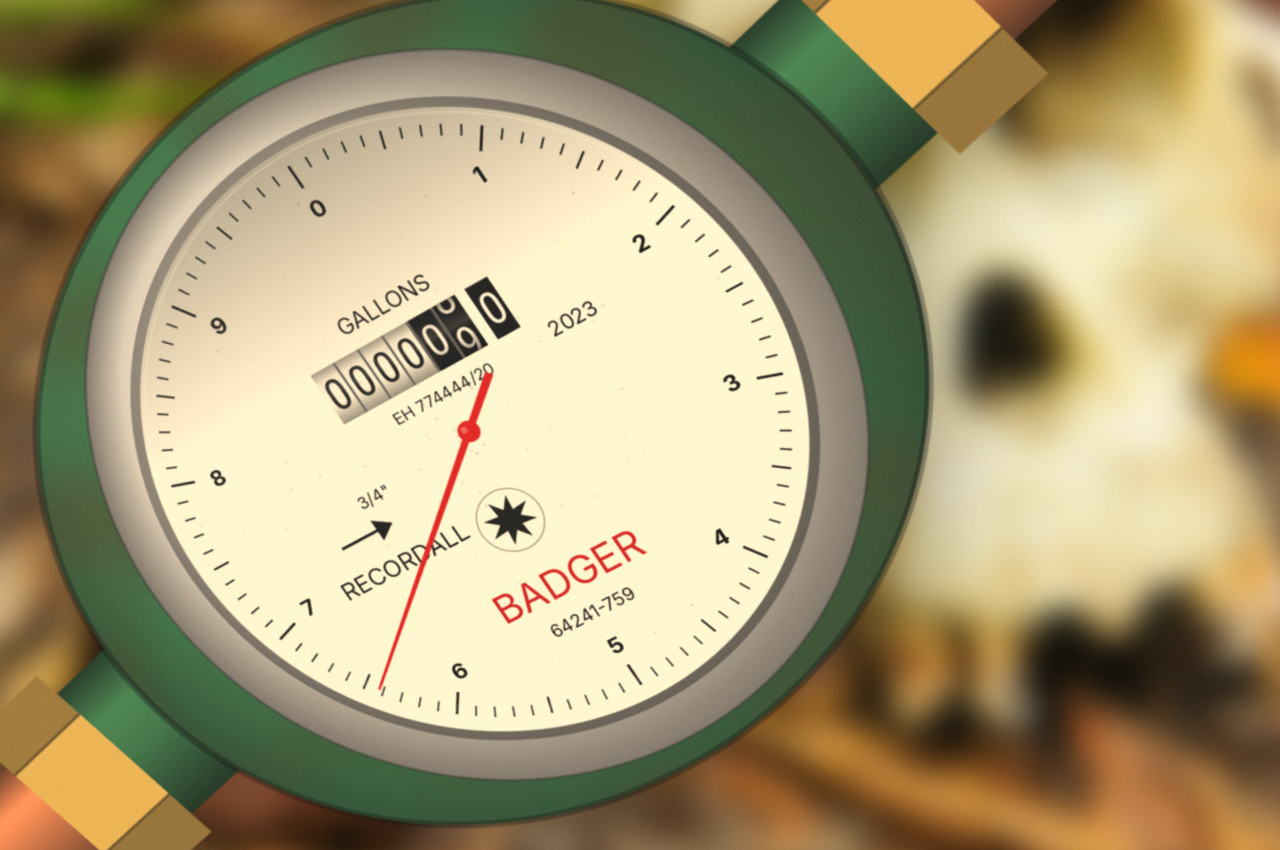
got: 86.4 gal
